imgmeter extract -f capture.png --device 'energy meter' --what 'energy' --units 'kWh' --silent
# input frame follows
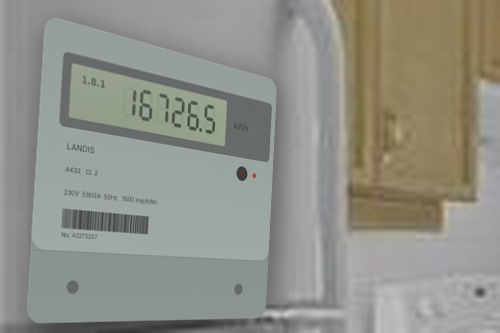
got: 16726.5 kWh
